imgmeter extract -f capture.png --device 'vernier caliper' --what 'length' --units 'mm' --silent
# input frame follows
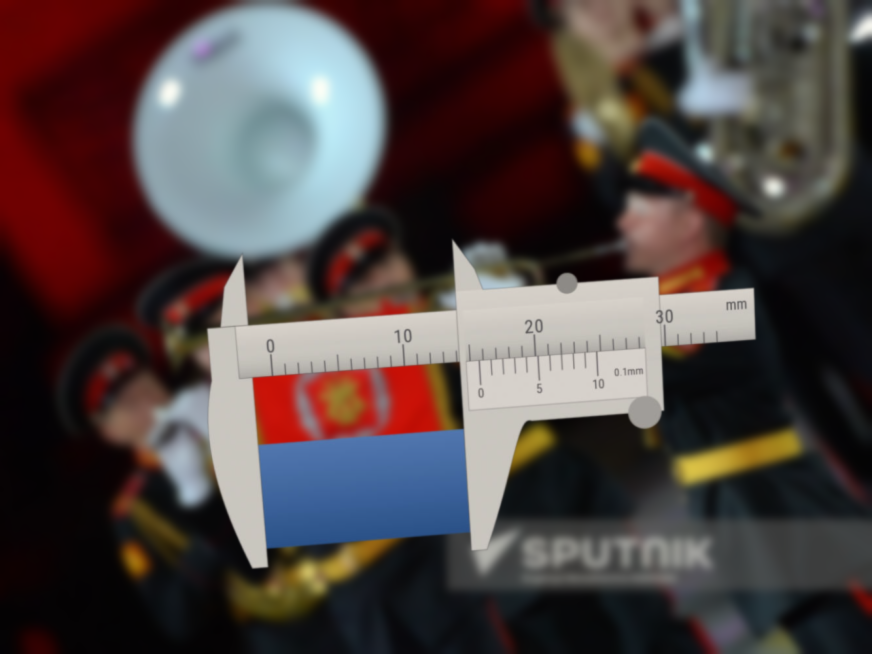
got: 15.7 mm
